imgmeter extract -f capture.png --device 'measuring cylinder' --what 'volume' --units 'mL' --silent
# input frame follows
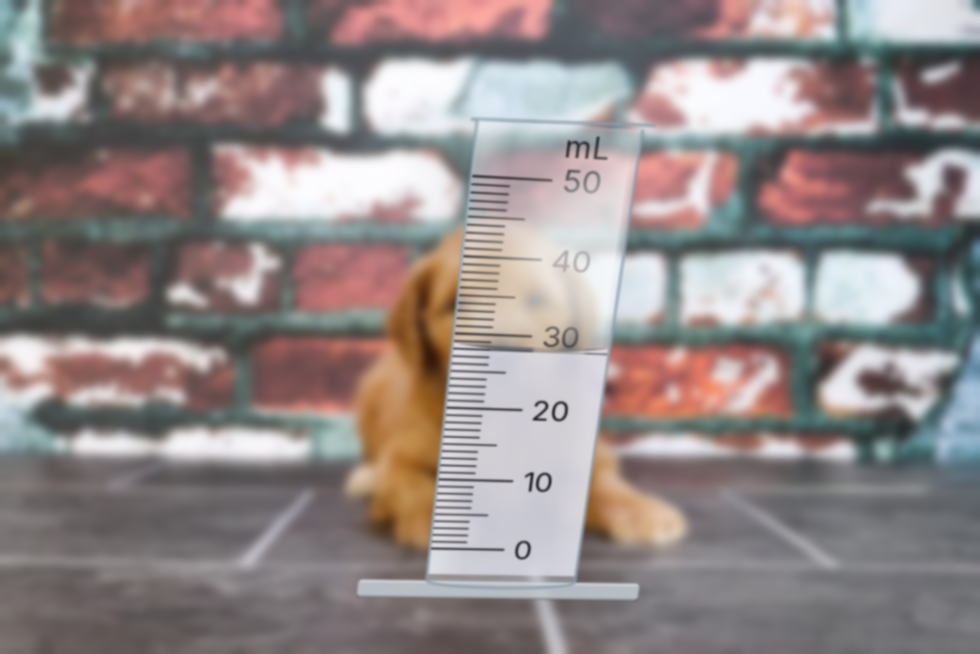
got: 28 mL
